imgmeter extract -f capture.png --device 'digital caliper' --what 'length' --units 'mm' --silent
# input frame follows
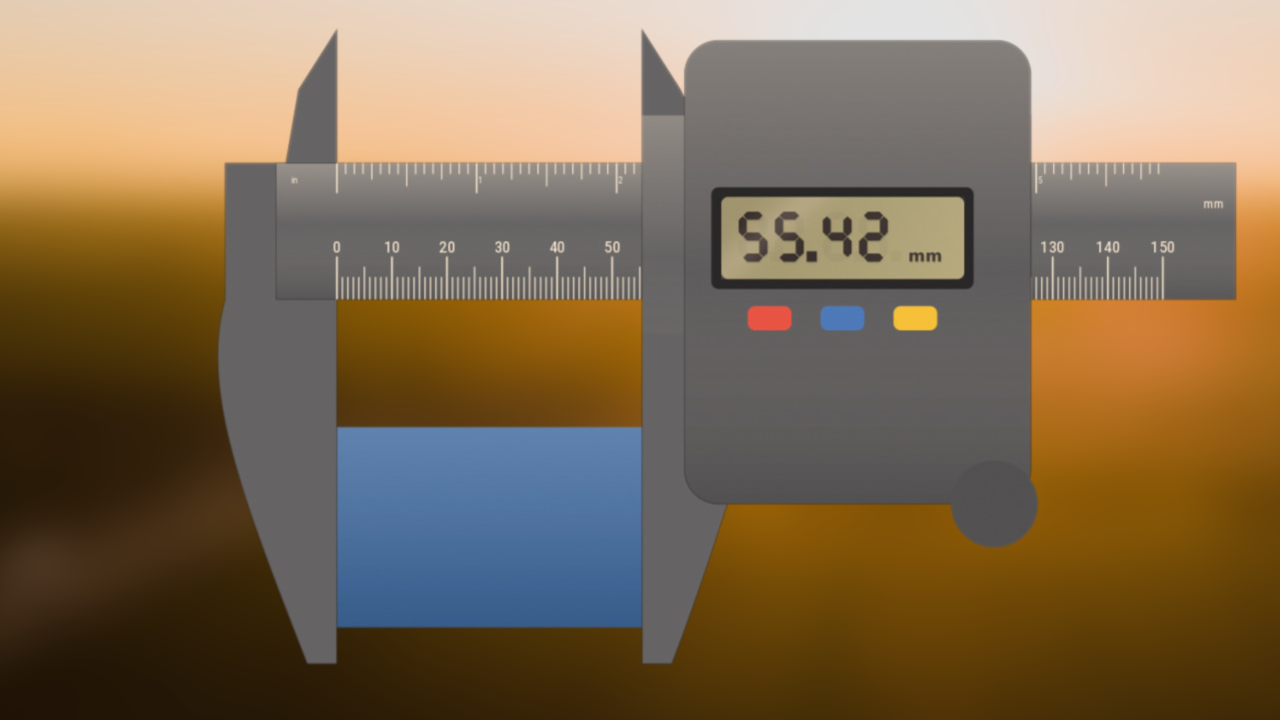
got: 55.42 mm
